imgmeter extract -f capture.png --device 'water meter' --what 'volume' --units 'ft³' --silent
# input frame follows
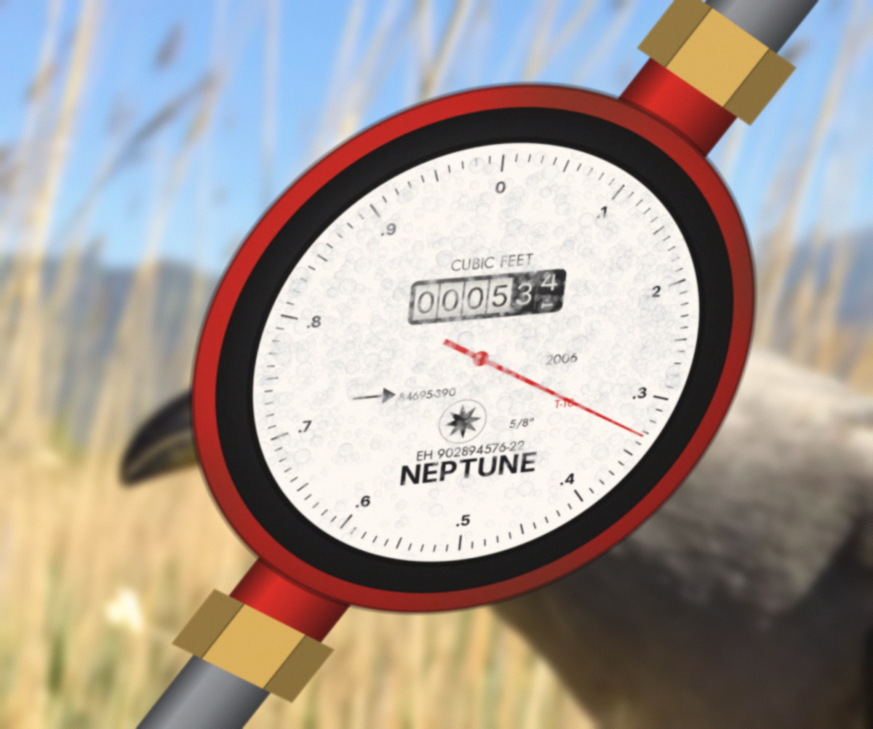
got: 534.33 ft³
